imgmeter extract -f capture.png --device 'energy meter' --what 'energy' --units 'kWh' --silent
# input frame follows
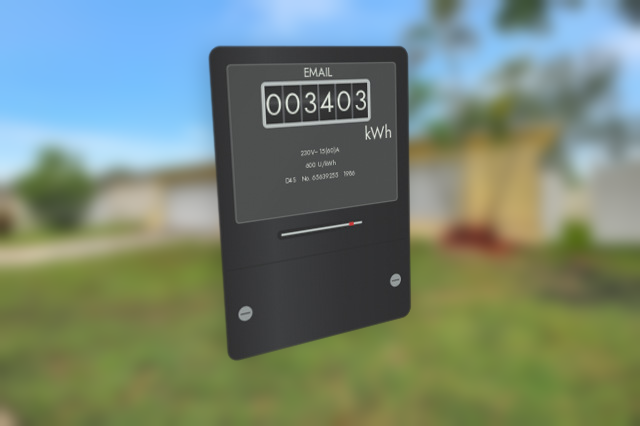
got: 3403 kWh
